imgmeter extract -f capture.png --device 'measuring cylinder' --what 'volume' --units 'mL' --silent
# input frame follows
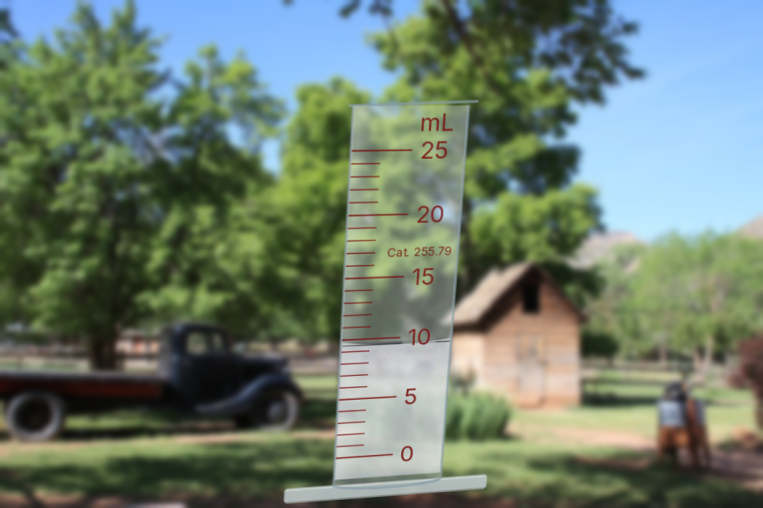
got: 9.5 mL
